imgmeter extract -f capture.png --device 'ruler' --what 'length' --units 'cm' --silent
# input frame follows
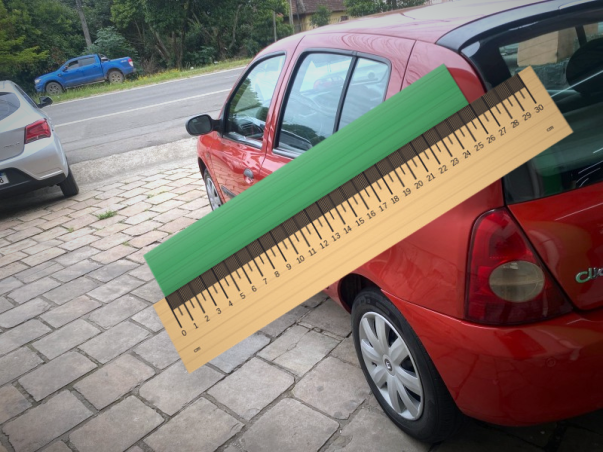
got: 26 cm
